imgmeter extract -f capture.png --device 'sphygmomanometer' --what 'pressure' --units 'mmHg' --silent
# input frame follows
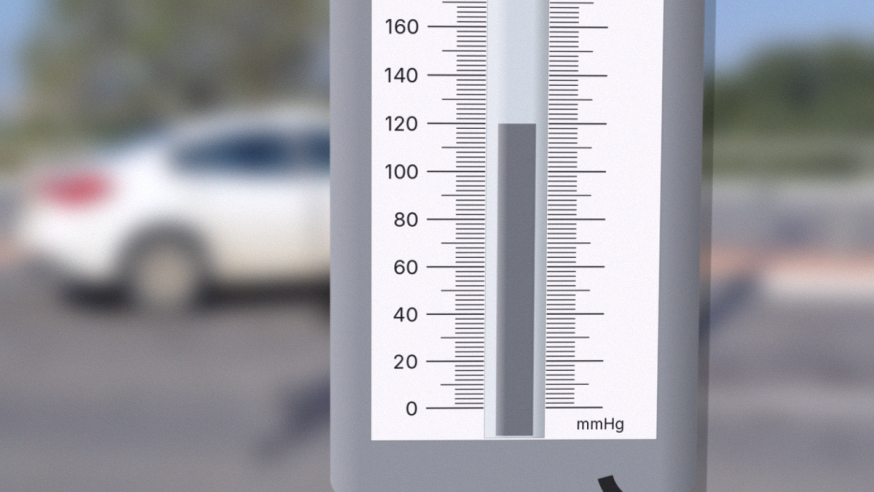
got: 120 mmHg
